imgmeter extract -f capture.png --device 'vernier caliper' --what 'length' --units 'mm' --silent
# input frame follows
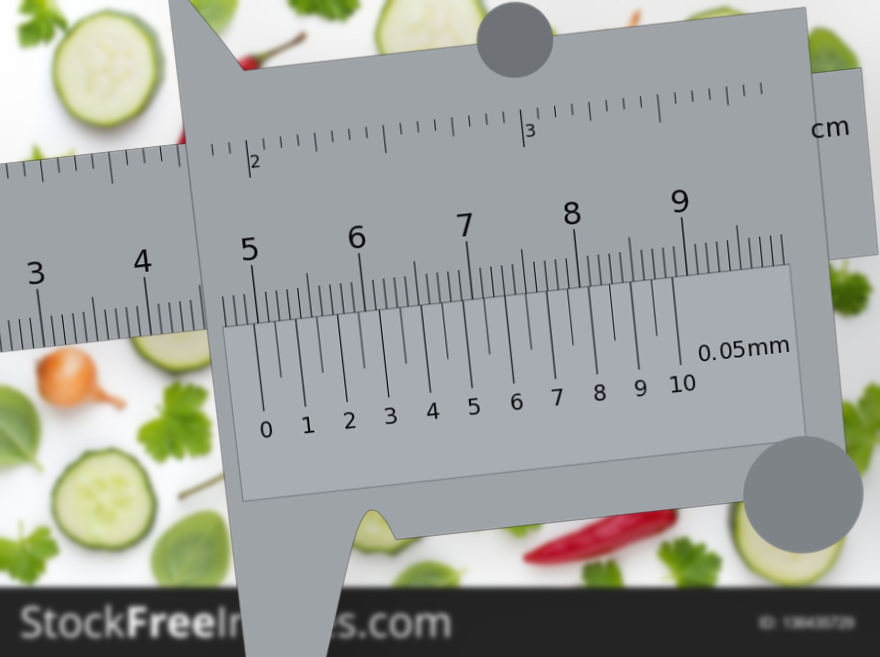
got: 49.6 mm
